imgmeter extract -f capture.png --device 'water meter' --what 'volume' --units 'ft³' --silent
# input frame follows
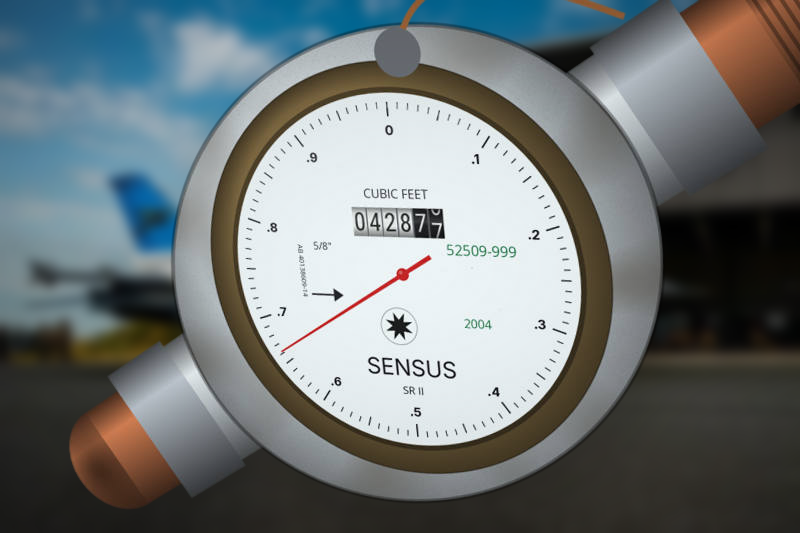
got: 42876.66 ft³
